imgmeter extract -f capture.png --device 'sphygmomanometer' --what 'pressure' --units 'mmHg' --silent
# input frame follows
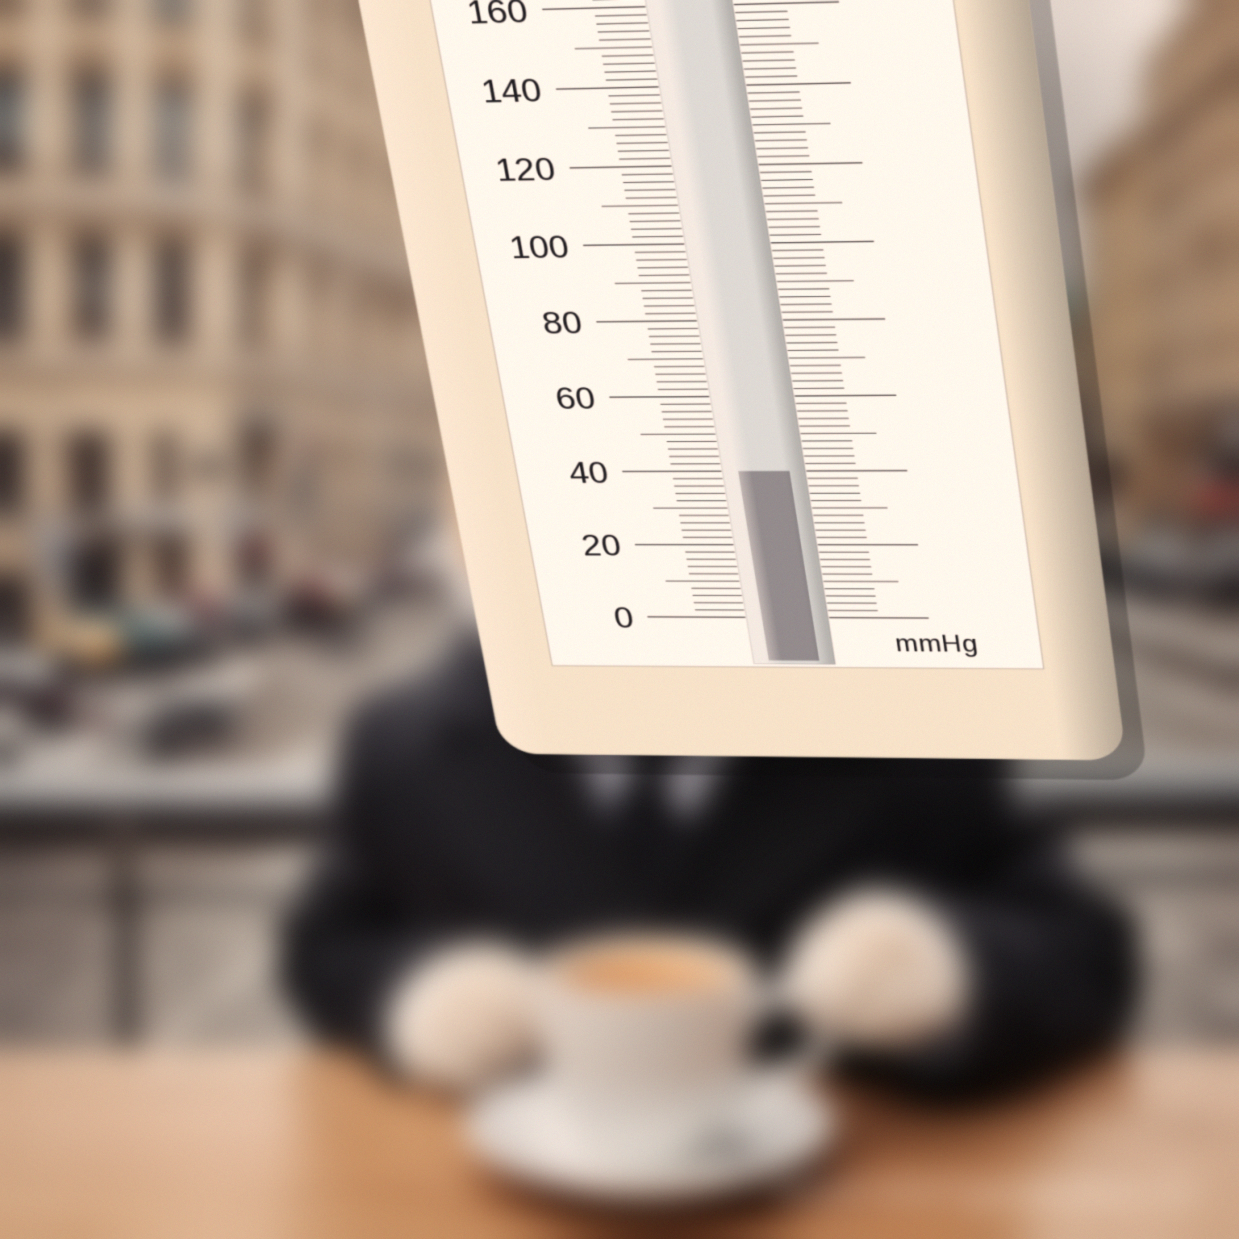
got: 40 mmHg
